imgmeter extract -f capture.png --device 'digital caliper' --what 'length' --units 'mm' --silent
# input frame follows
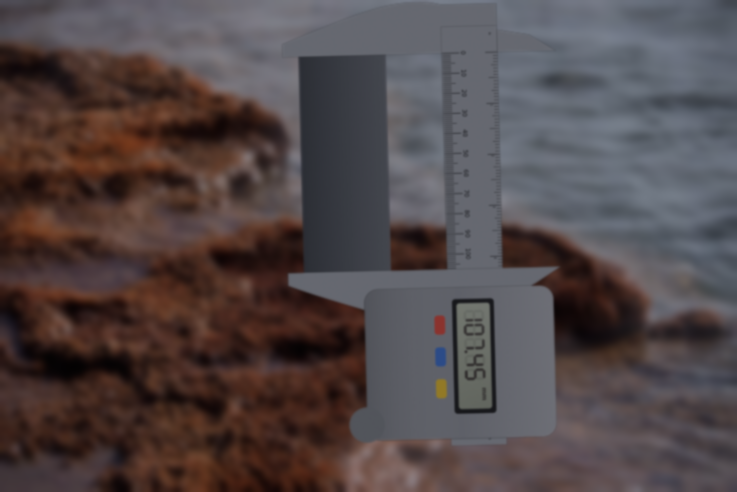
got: 107.45 mm
